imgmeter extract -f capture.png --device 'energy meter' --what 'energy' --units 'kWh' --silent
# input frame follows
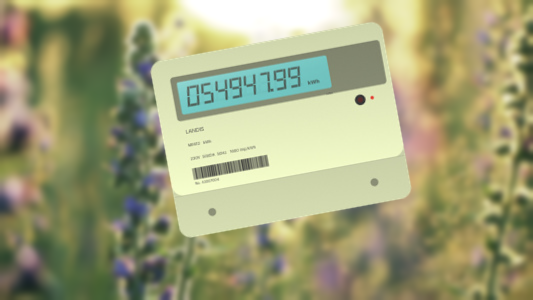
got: 54947.99 kWh
